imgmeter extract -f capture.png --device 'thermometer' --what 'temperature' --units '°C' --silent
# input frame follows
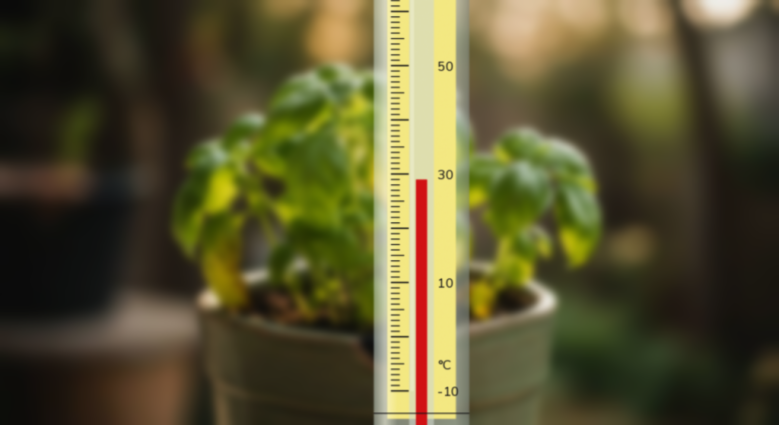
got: 29 °C
